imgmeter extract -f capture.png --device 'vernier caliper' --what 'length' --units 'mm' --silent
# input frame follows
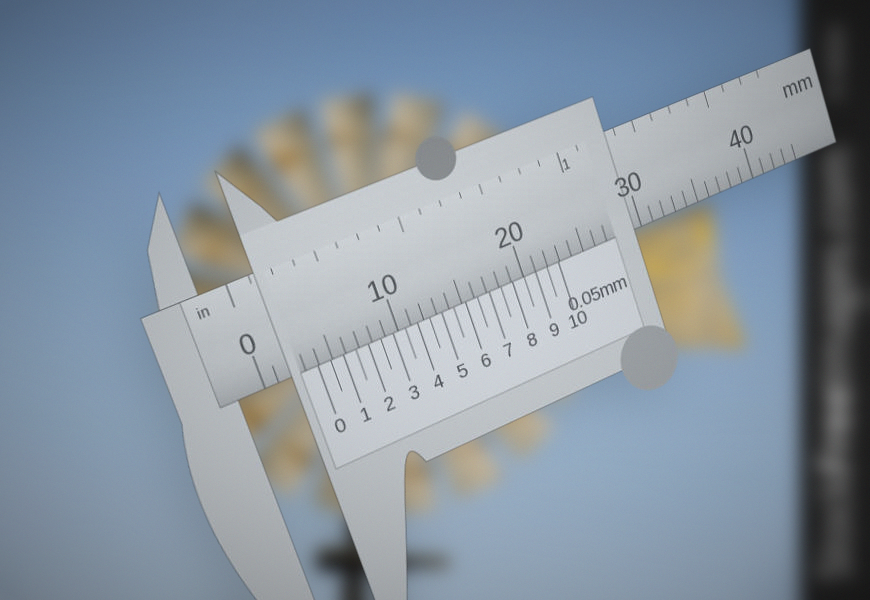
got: 3.9 mm
